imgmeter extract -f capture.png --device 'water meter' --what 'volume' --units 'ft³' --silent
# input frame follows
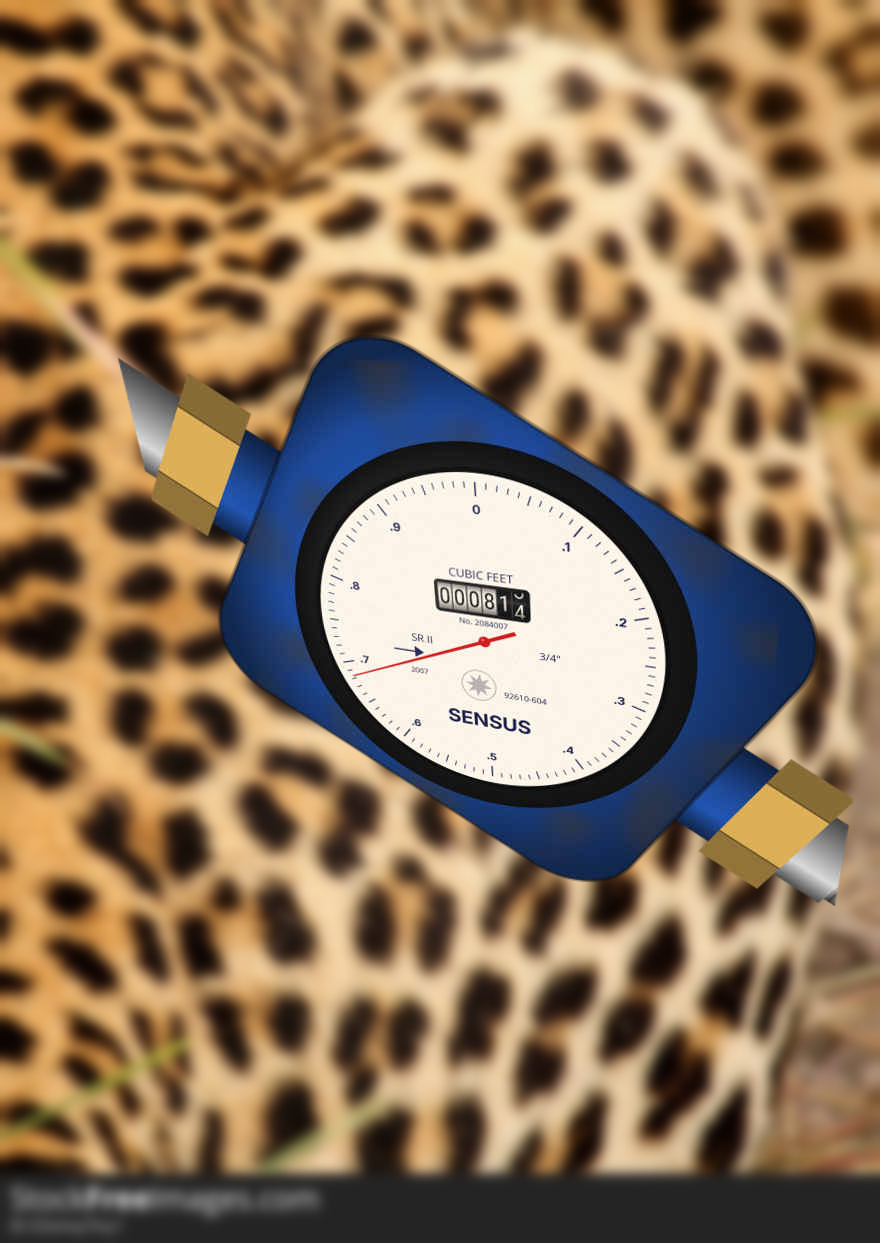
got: 813.68 ft³
